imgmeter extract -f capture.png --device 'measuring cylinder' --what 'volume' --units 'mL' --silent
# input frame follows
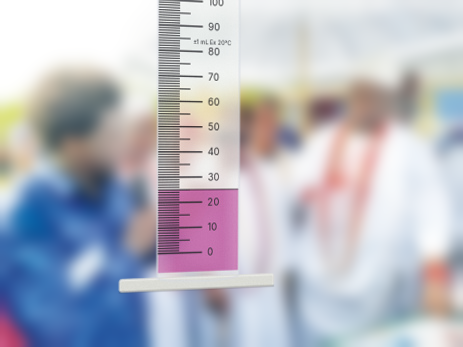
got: 25 mL
